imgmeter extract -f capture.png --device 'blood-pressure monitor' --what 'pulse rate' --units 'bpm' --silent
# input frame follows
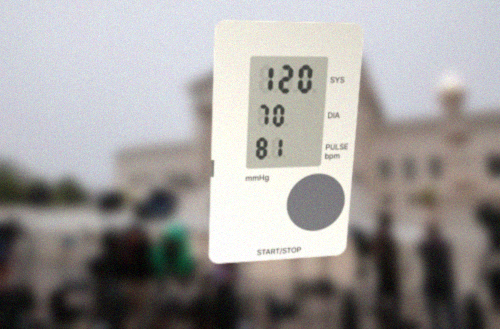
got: 81 bpm
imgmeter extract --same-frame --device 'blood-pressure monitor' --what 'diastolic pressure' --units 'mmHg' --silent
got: 70 mmHg
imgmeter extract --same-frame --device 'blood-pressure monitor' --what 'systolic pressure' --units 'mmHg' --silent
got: 120 mmHg
